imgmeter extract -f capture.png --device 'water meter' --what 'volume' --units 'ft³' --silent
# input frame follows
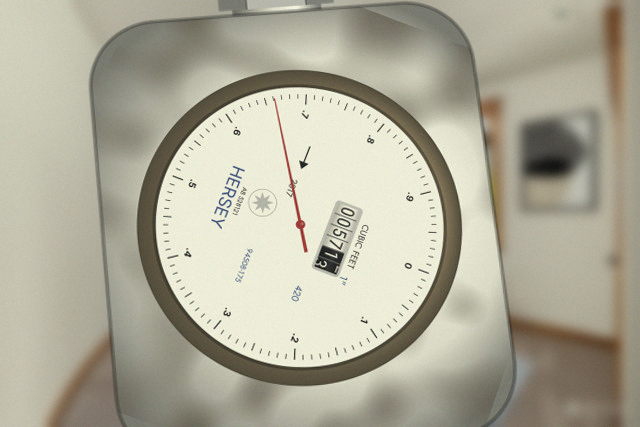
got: 5712.66 ft³
